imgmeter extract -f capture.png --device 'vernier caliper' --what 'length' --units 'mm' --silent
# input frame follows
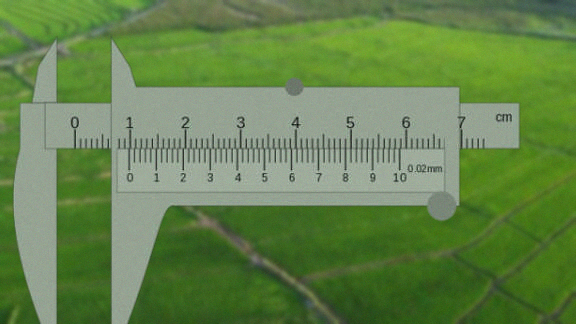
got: 9.8 mm
